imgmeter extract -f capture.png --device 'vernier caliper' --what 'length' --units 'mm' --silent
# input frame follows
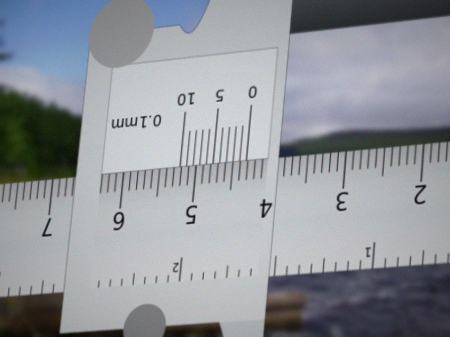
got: 43.2 mm
